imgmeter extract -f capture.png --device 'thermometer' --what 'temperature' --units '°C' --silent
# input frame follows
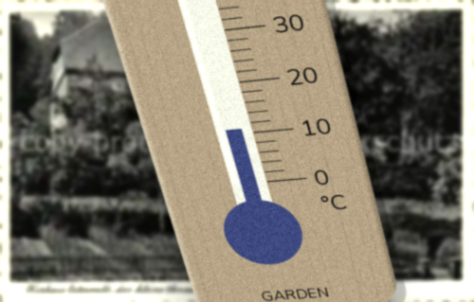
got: 11 °C
